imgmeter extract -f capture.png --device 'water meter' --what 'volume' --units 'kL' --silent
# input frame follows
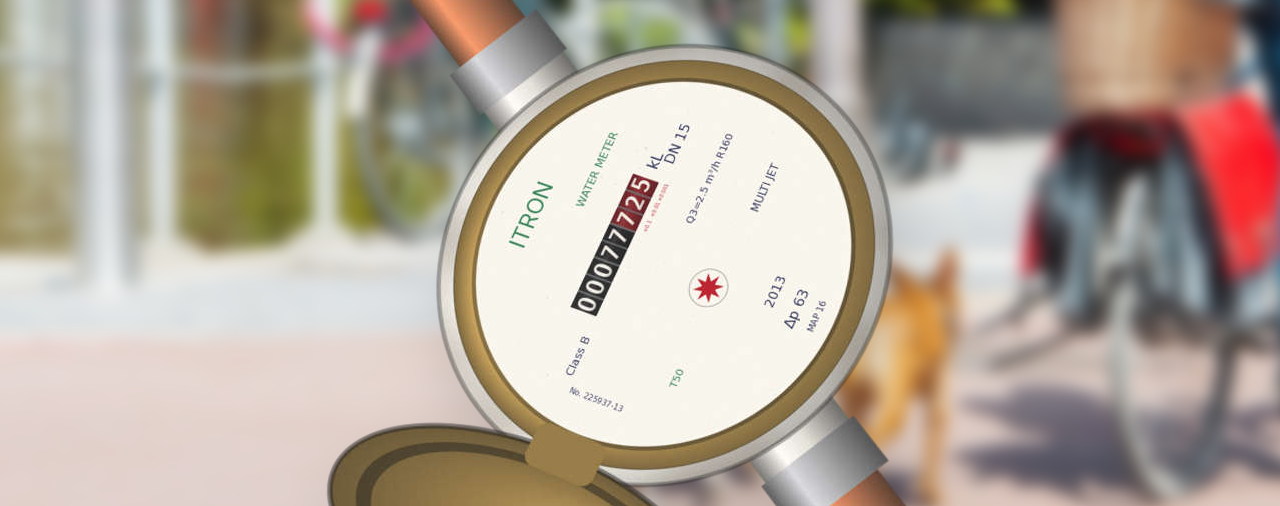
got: 77.725 kL
